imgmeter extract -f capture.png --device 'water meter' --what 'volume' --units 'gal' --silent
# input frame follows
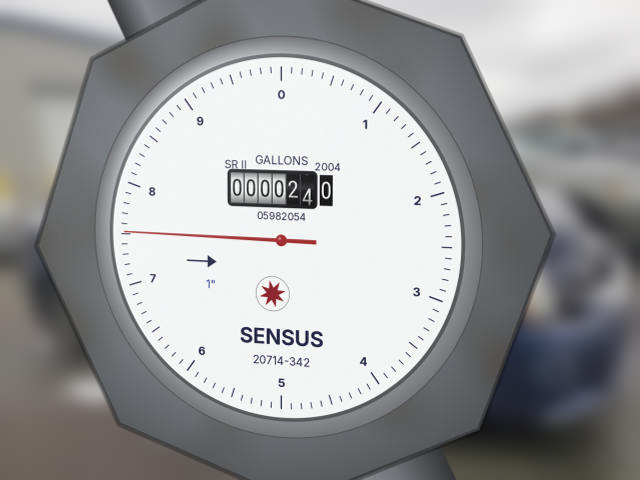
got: 237.5 gal
